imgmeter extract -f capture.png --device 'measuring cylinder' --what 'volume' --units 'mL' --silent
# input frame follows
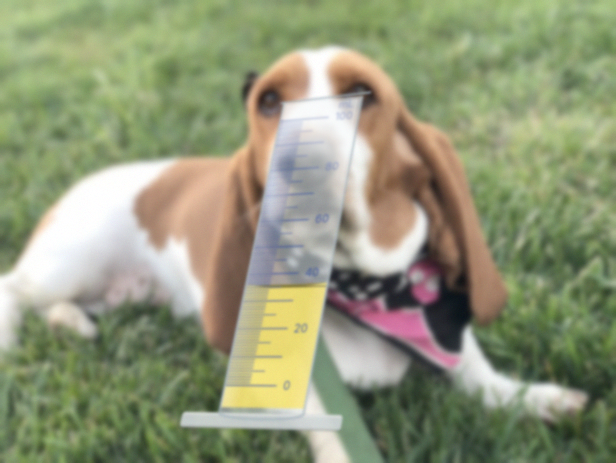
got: 35 mL
